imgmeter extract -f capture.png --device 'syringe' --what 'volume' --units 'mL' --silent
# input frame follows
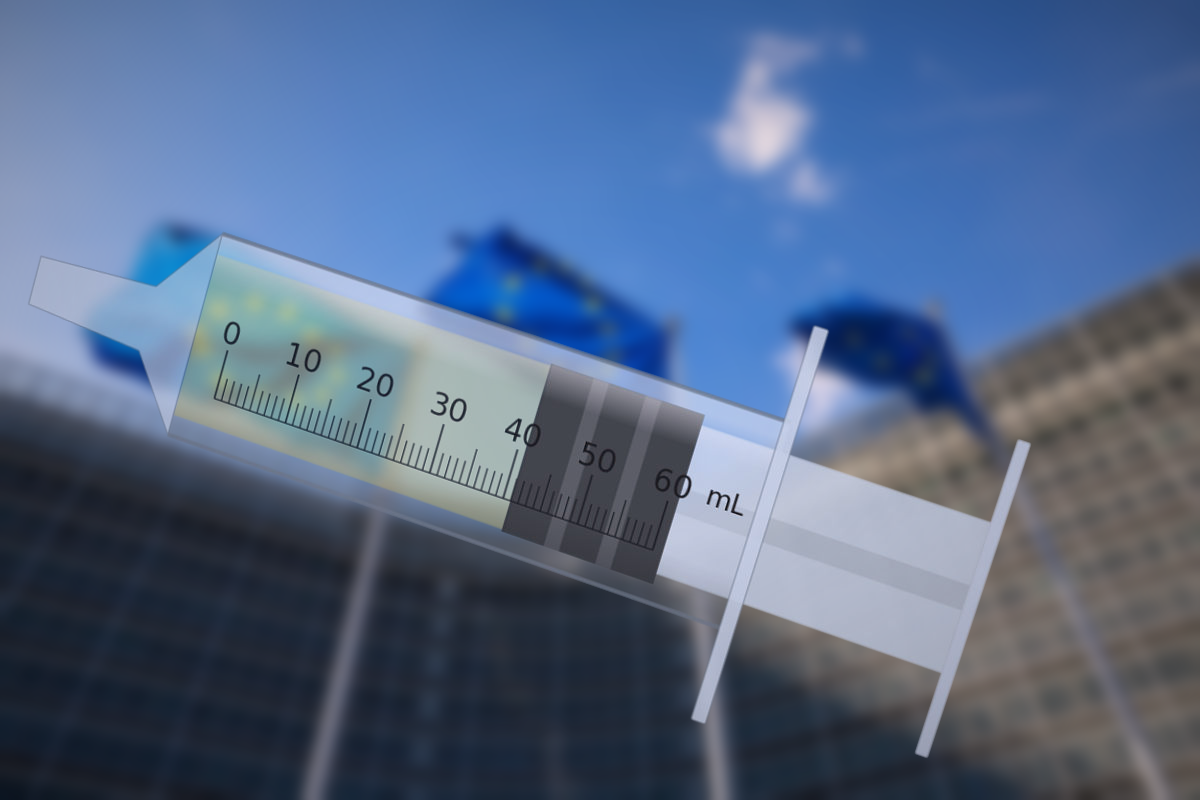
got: 41 mL
